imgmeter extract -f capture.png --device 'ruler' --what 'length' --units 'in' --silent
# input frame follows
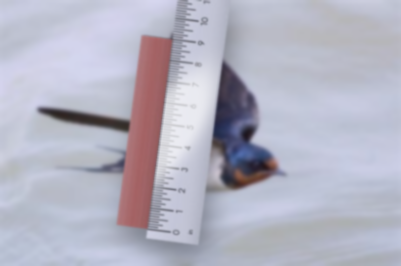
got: 9 in
